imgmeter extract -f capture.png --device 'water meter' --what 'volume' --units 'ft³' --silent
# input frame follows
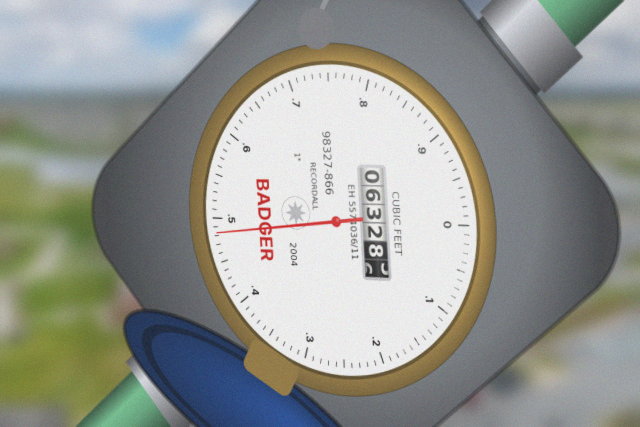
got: 63285.48 ft³
